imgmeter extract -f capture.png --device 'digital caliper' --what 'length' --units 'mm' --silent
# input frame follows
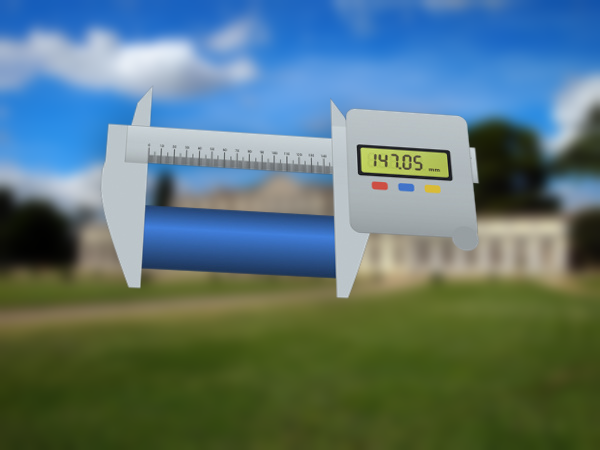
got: 147.05 mm
